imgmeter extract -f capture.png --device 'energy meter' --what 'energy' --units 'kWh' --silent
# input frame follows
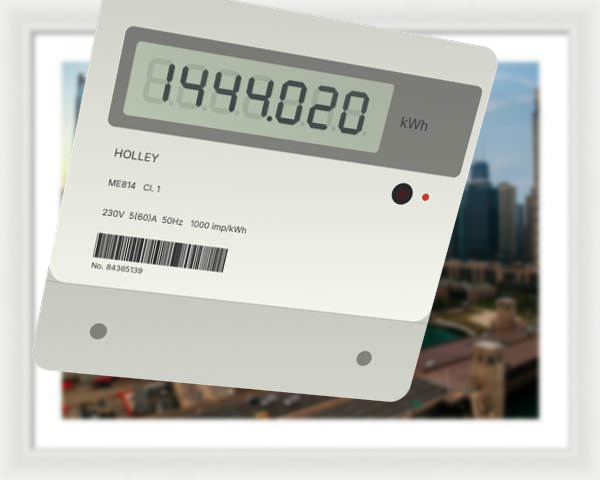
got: 1444.020 kWh
